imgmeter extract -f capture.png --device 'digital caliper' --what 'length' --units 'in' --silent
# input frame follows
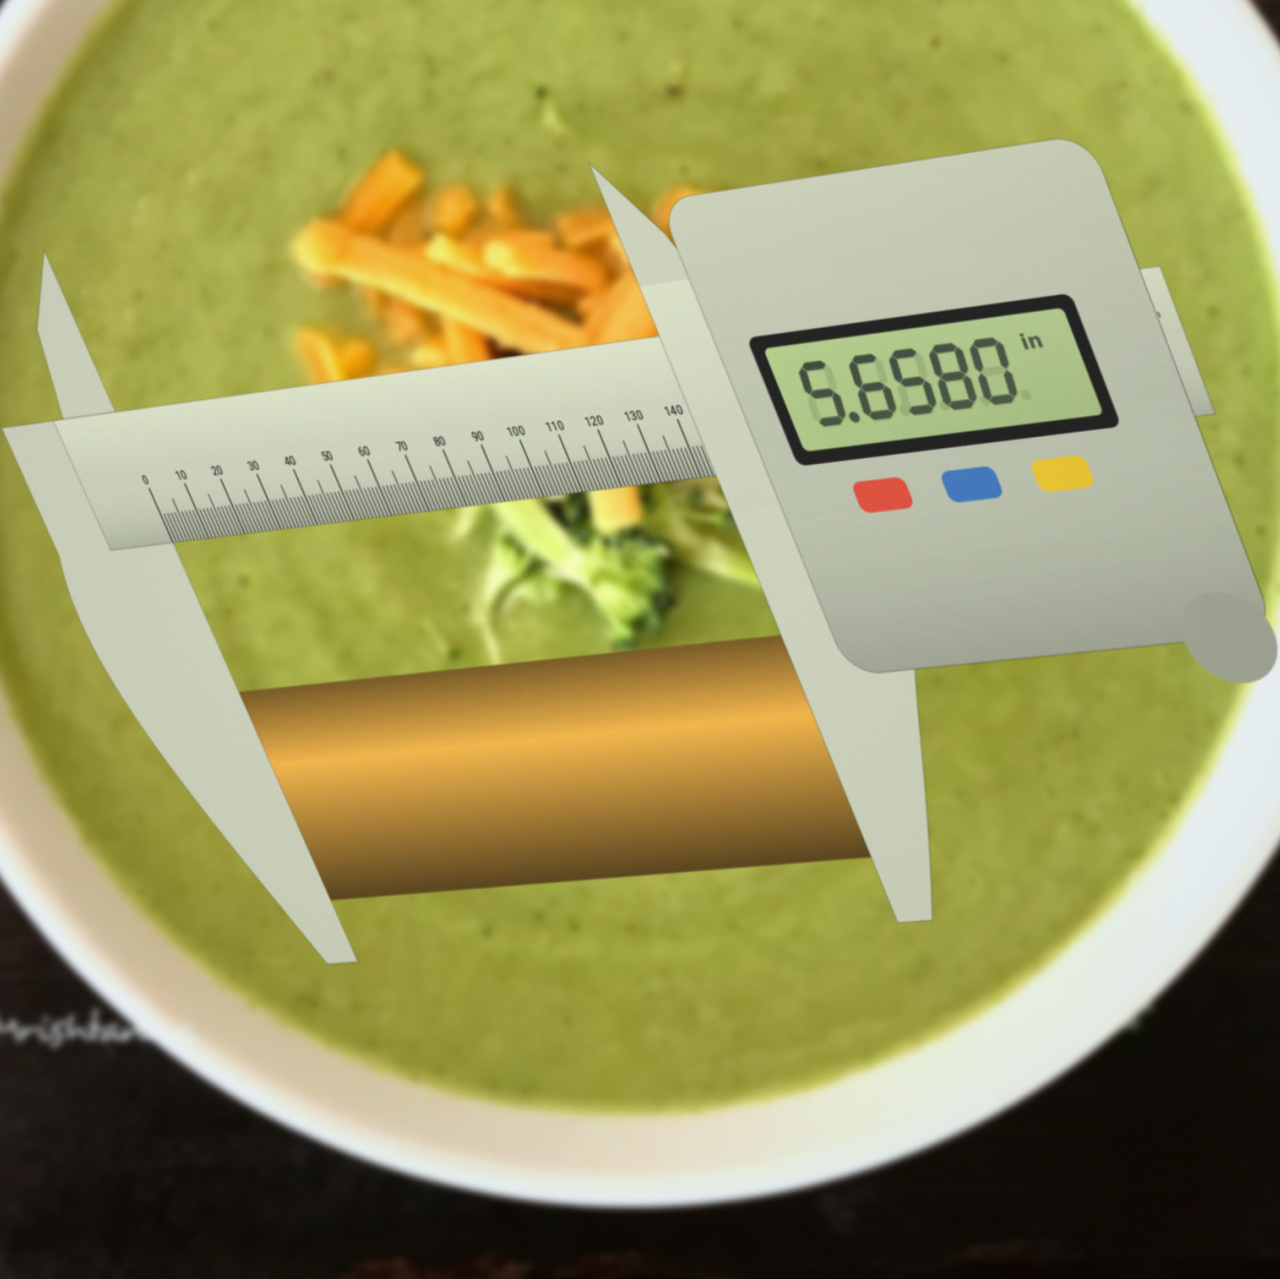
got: 5.6580 in
